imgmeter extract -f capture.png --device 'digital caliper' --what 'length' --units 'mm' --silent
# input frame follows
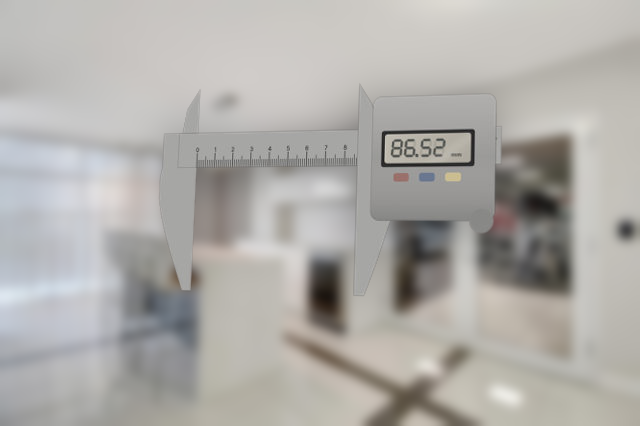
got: 86.52 mm
